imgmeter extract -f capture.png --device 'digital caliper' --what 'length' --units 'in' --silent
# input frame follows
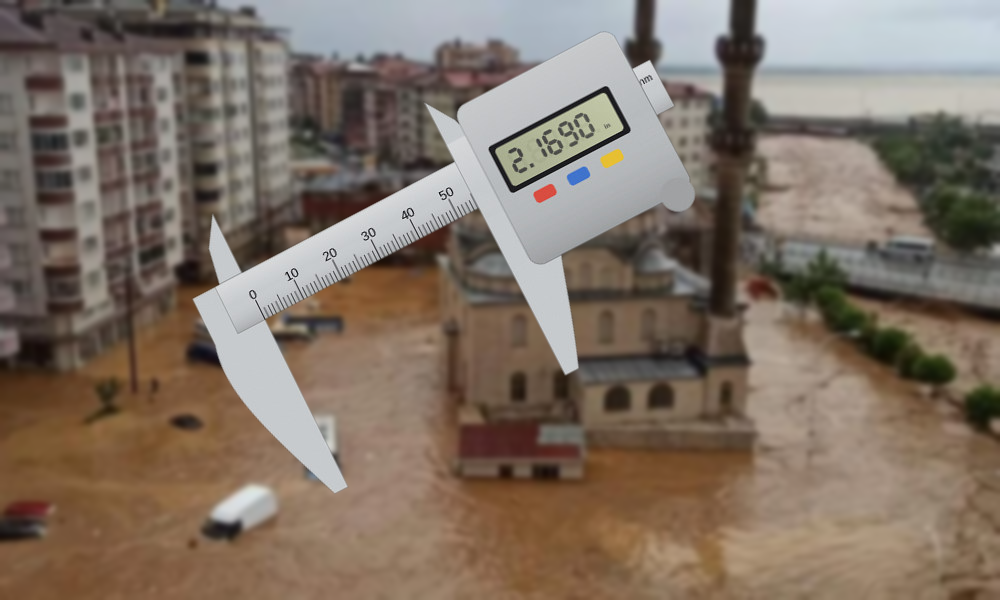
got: 2.1690 in
